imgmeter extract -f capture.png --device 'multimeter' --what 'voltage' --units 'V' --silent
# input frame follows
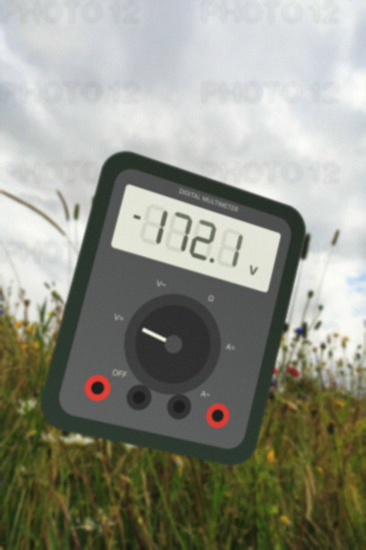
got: -172.1 V
